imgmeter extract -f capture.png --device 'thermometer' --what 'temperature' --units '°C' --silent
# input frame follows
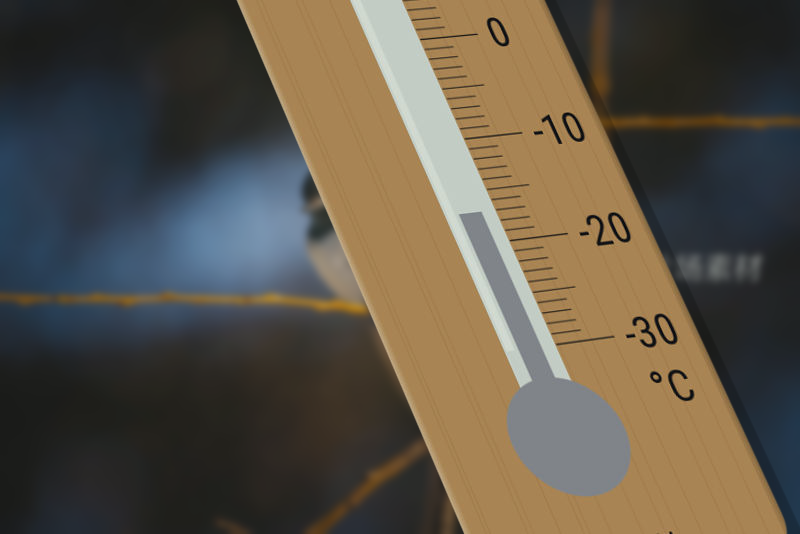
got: -17 °C
